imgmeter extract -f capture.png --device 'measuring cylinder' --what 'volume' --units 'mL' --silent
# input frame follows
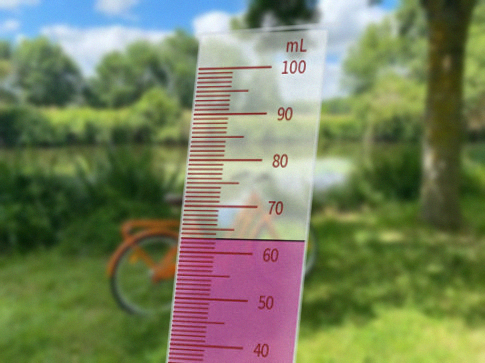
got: 63 mL
